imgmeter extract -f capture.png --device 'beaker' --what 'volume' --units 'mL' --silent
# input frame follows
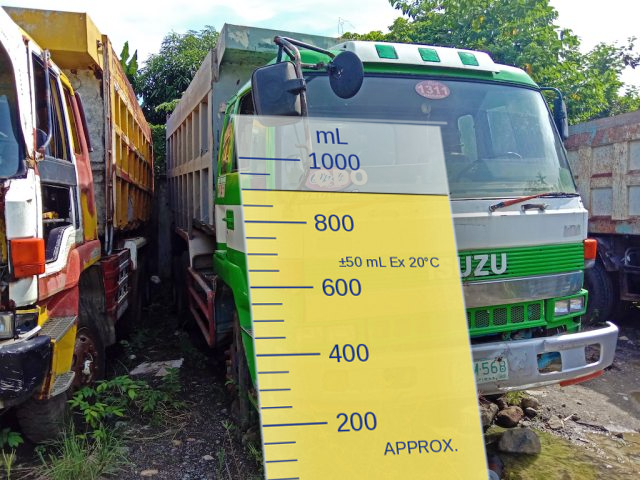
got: 900 mL
